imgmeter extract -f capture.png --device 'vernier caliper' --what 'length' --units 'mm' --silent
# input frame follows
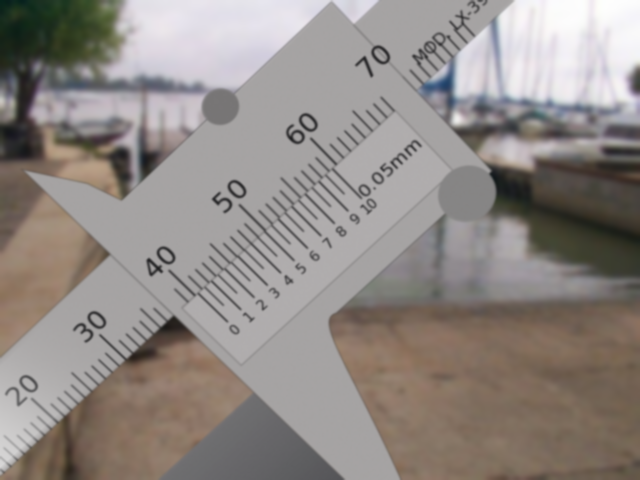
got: 40.4 mm
